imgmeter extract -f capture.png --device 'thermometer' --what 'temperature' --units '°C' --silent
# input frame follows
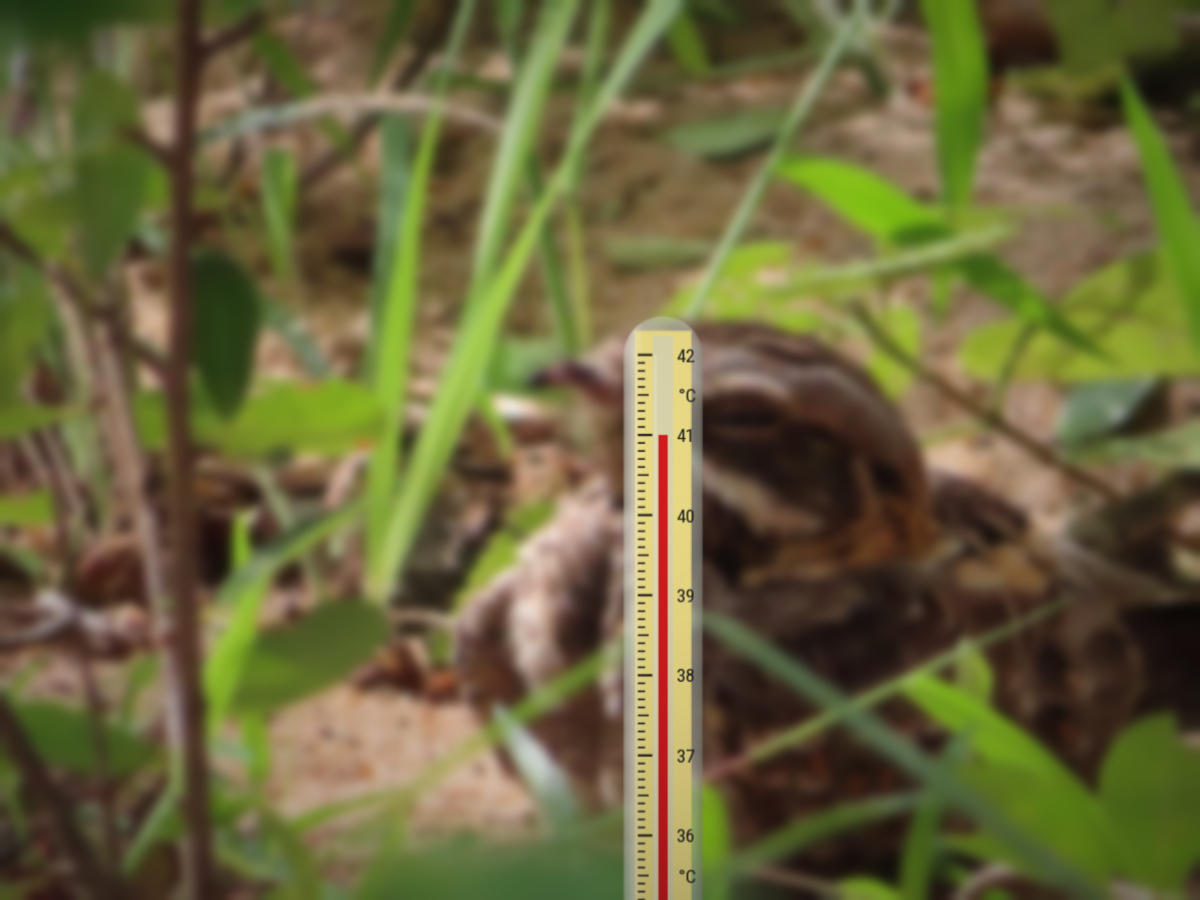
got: 41 °C
